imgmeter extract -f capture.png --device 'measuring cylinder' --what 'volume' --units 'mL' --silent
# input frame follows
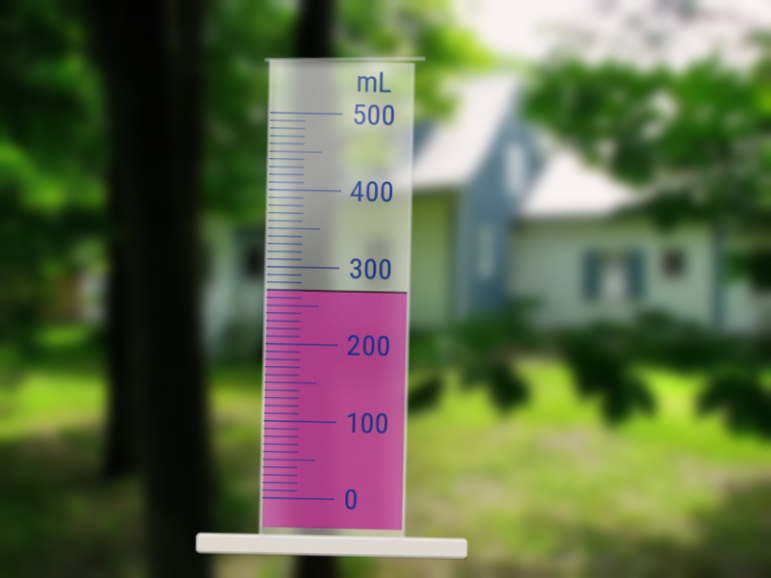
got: 270 mL
